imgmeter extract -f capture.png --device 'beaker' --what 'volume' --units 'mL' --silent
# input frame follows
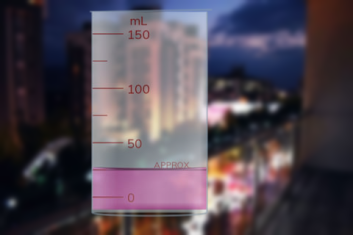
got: 25 mL
